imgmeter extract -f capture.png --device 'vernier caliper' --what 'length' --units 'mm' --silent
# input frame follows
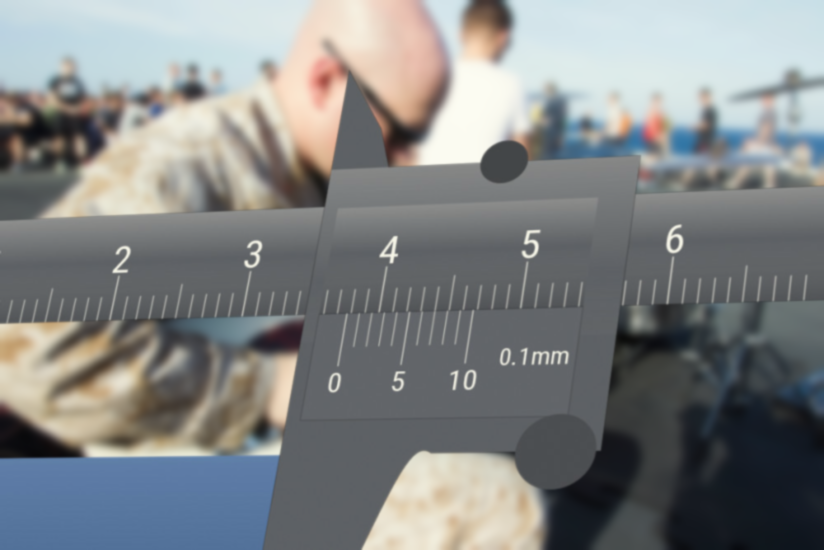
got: 37.7 mm
